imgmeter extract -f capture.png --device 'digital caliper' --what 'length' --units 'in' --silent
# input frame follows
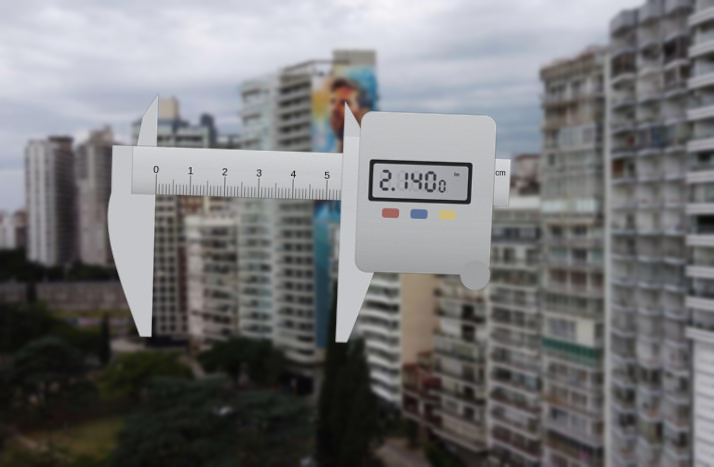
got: 2.1400 in
